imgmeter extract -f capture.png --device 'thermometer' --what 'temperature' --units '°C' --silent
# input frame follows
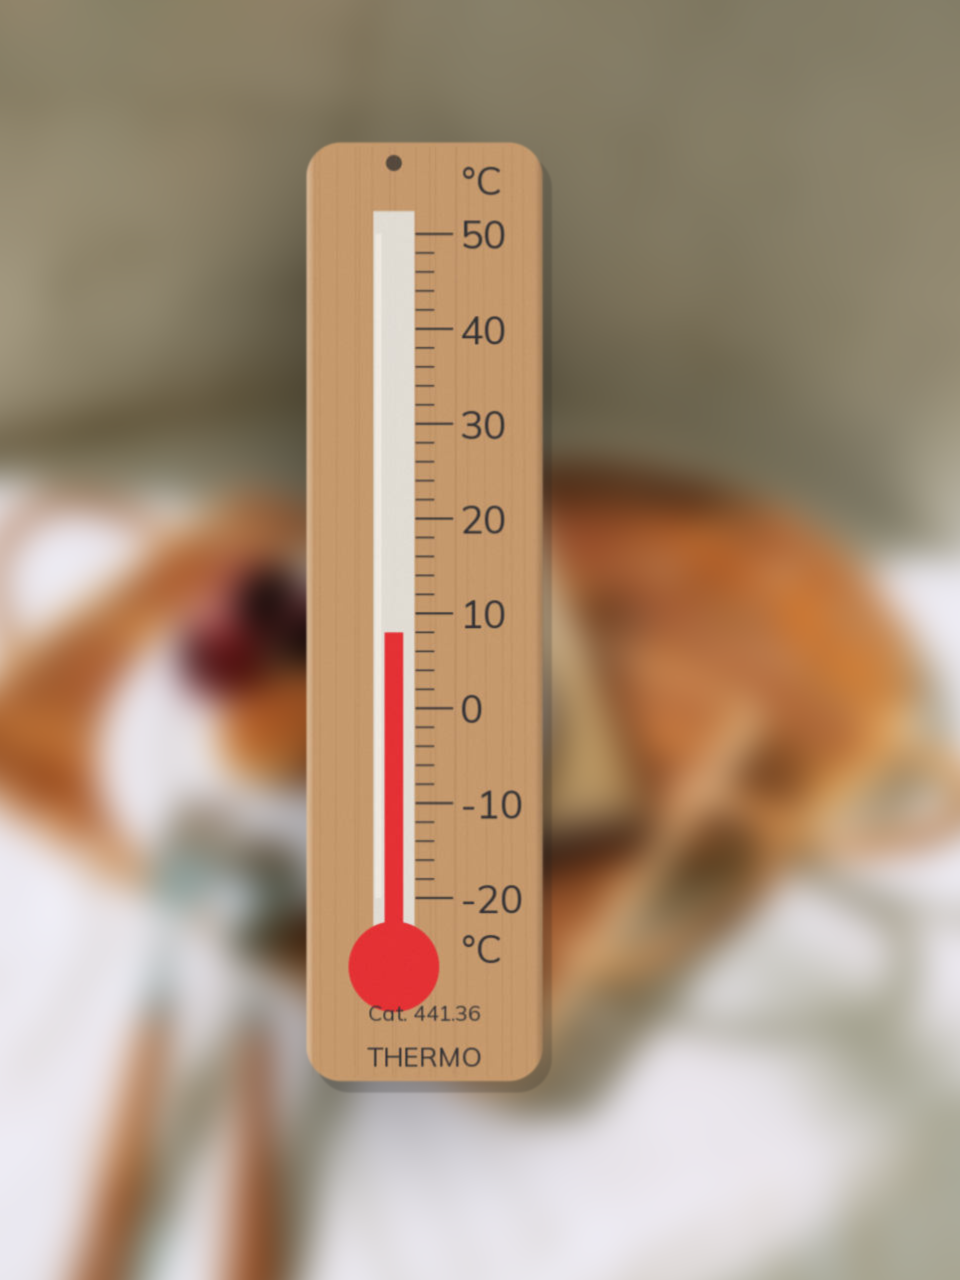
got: 8 °C
